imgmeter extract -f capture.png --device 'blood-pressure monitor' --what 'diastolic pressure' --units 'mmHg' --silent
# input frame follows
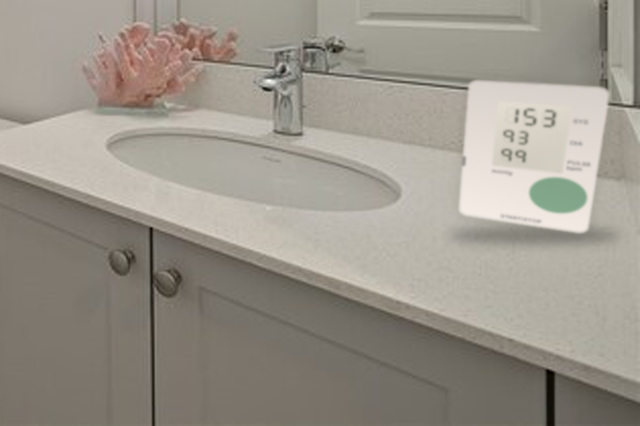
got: 93 mmHg
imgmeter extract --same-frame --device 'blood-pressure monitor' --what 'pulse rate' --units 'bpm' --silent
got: 99 bpm
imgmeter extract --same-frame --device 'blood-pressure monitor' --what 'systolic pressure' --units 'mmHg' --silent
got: 153 mmHg
